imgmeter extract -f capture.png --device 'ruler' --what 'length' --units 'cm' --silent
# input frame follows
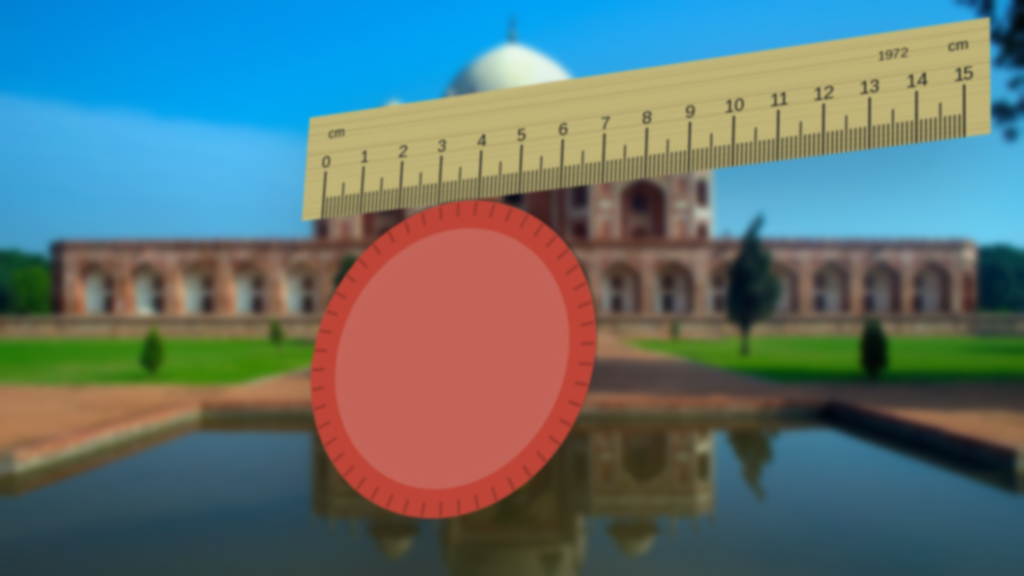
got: 7 cm
